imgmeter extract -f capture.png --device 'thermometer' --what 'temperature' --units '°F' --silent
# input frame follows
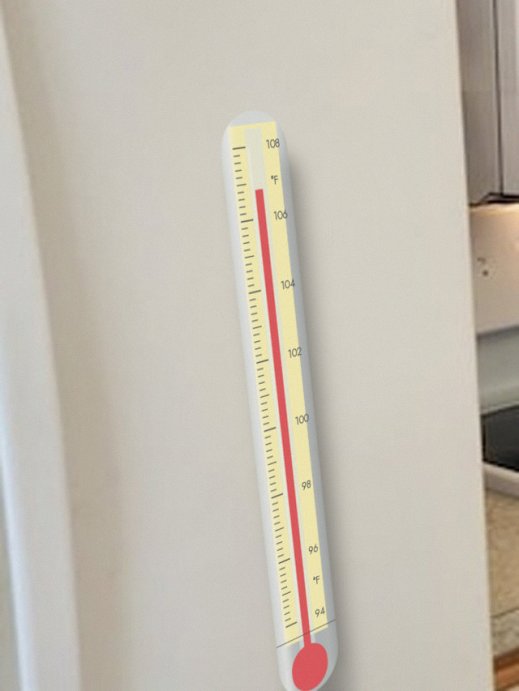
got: 106.8 °F
